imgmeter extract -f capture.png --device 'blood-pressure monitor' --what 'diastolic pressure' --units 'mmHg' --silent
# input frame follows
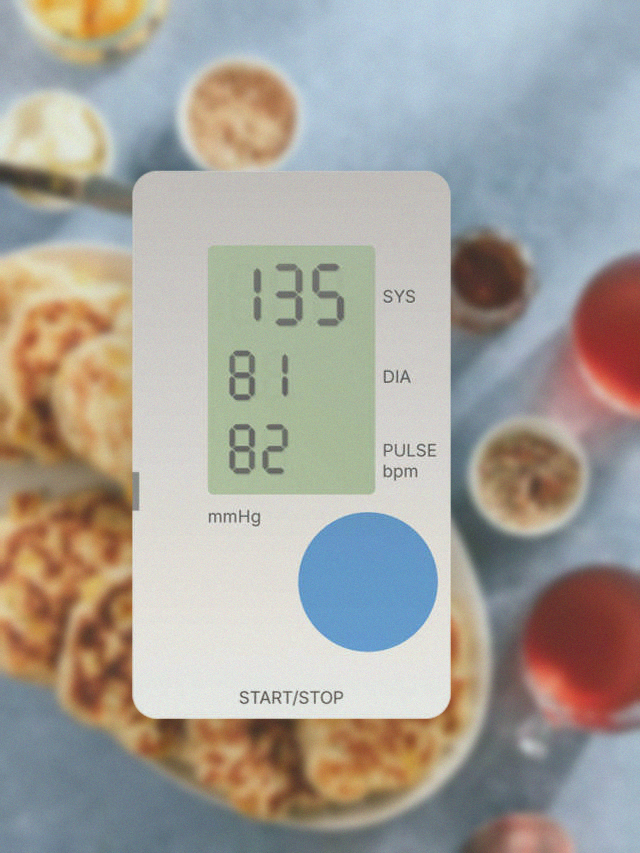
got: 81 mmHg
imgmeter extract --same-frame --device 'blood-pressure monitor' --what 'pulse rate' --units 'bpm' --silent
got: 82 bpm
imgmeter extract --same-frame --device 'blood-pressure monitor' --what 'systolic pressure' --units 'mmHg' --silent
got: 135 mmHg
